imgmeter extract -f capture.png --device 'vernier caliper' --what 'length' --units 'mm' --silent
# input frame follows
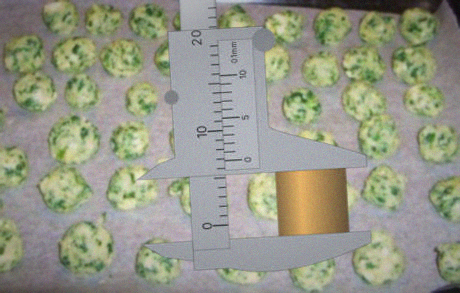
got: 6.8 mm
